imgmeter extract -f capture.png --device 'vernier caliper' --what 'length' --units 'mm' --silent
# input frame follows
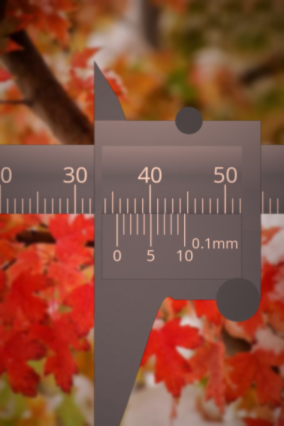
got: 35.6 mm
